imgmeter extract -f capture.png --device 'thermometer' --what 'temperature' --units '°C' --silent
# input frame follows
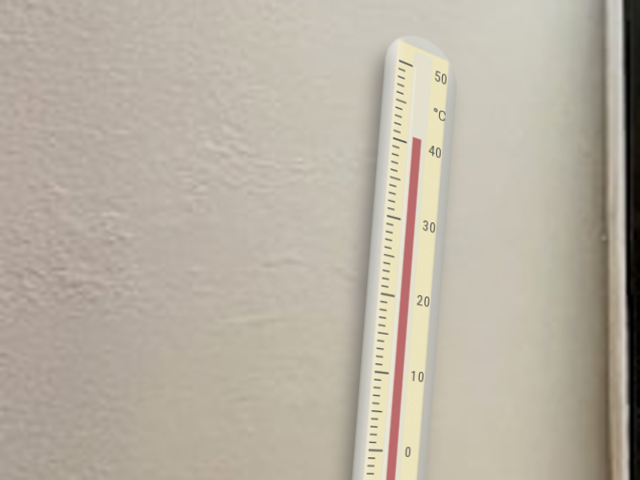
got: 41 °C
